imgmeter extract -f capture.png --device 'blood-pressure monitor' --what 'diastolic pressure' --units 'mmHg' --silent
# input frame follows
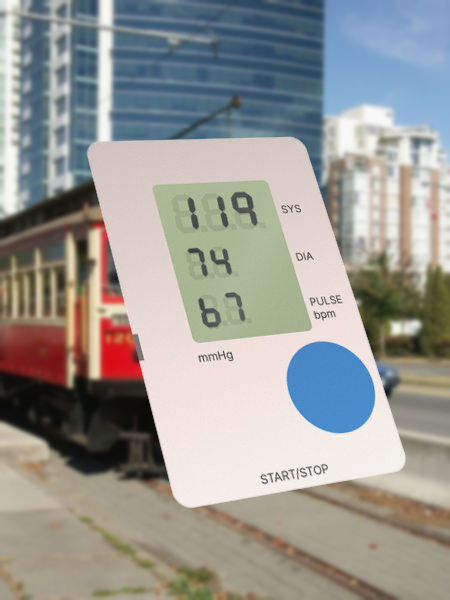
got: 74 mmHg
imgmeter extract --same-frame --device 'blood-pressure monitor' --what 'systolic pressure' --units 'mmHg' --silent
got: 119 mmHg
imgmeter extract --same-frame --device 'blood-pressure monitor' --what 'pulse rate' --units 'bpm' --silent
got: 67 bpm
